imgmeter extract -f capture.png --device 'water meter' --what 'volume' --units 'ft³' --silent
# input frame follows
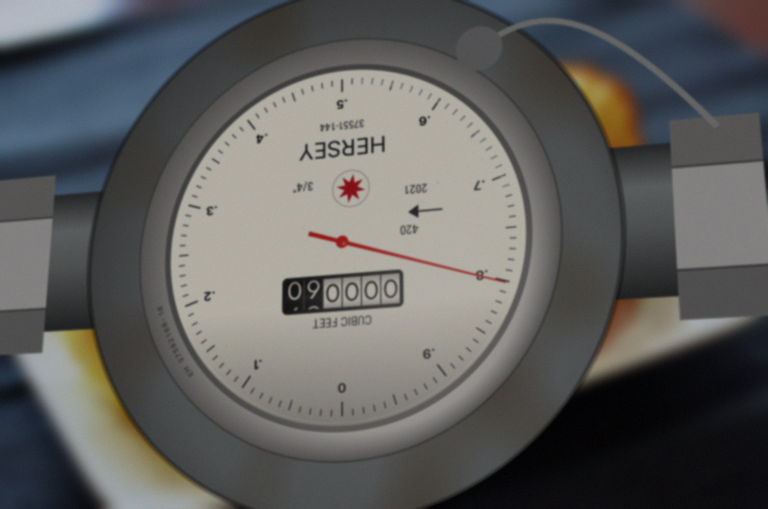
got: 59.80 ft³
